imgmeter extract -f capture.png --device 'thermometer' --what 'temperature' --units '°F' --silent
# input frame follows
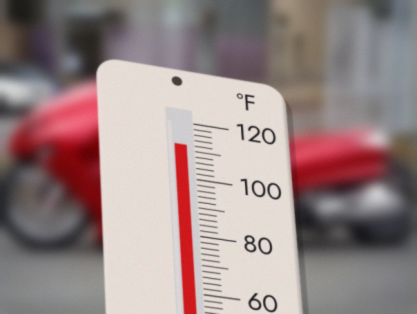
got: 112 °F
